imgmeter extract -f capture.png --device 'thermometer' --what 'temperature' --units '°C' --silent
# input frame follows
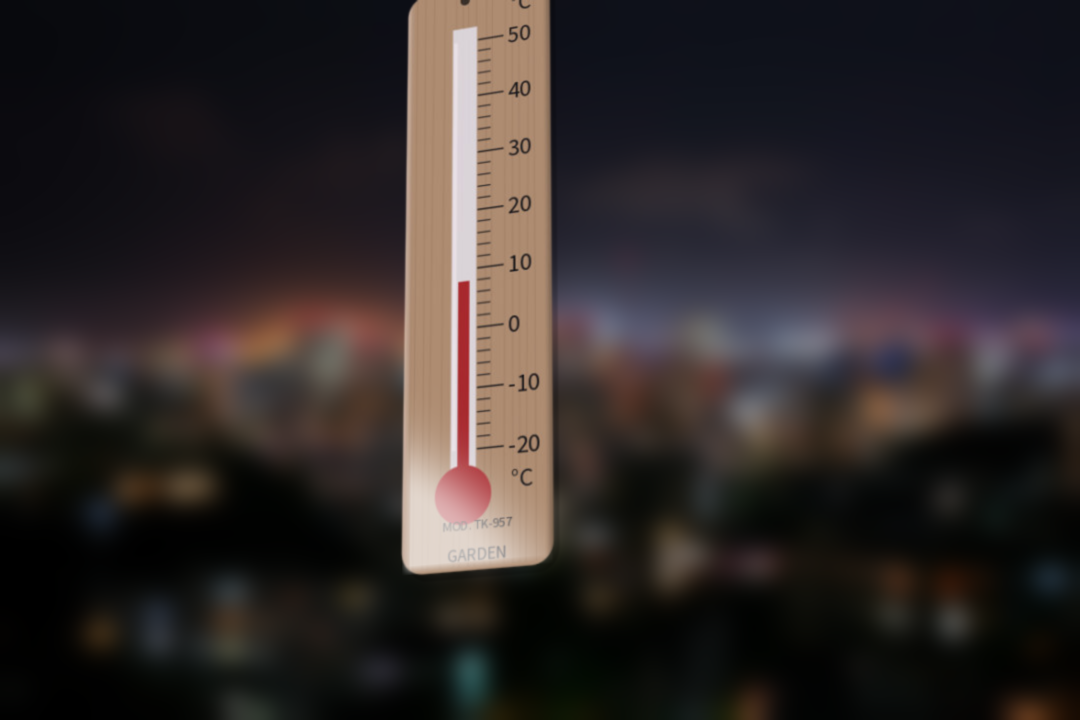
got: 8 °C
